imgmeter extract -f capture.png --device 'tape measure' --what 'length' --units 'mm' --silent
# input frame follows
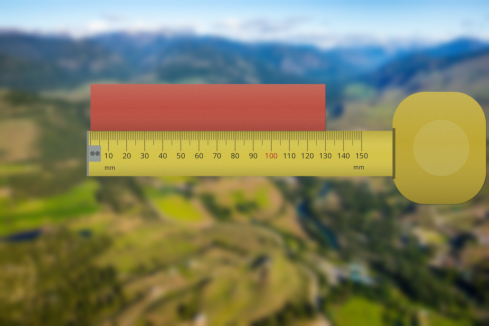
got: 130 mm
